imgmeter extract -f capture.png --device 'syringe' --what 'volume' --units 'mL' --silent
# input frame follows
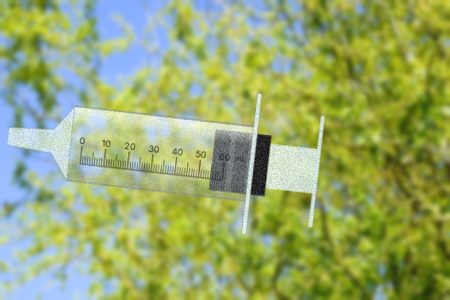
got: 55 mL
